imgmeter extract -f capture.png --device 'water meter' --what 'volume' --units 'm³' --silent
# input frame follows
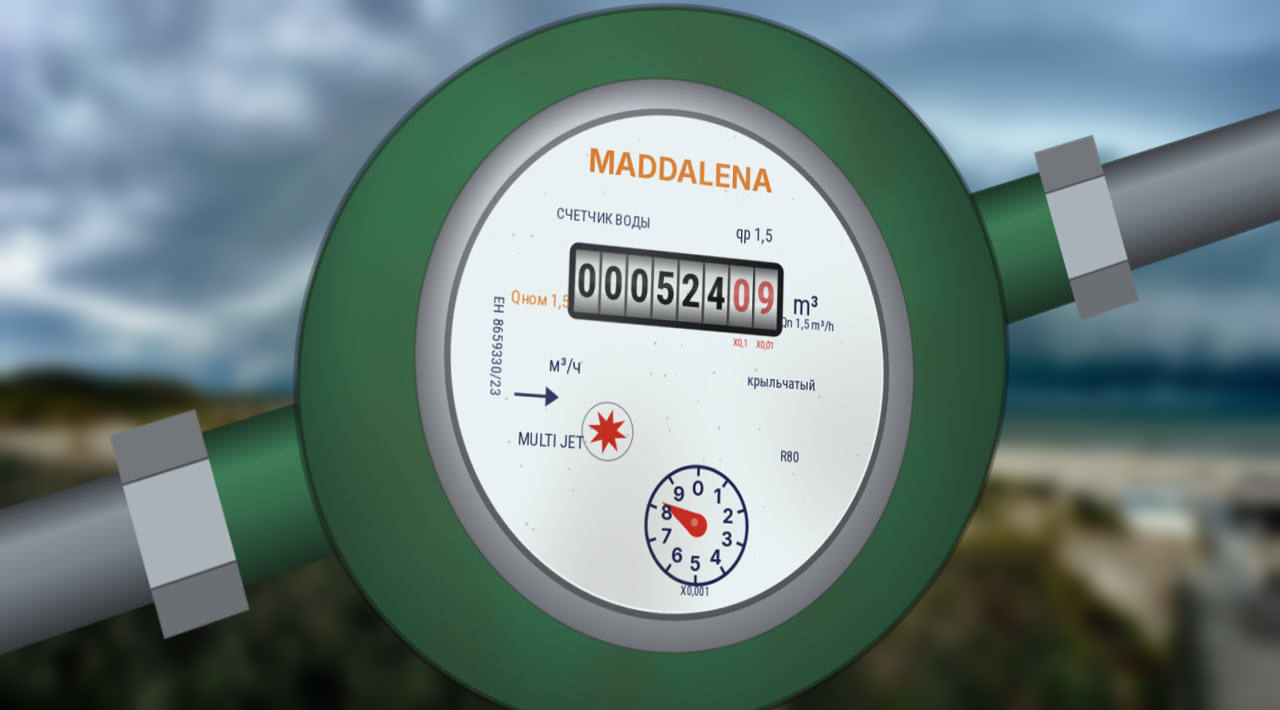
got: 524.098 m³
